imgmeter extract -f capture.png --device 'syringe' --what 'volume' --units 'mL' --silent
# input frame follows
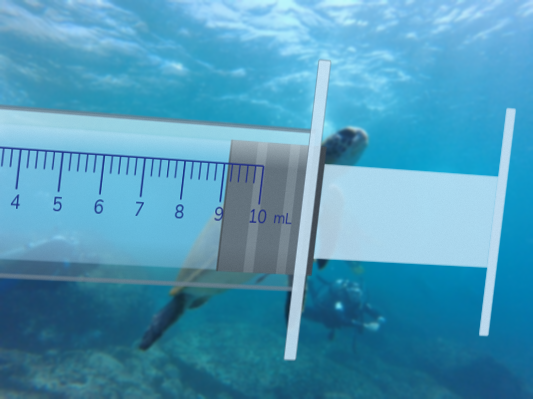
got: 9.1 mL
